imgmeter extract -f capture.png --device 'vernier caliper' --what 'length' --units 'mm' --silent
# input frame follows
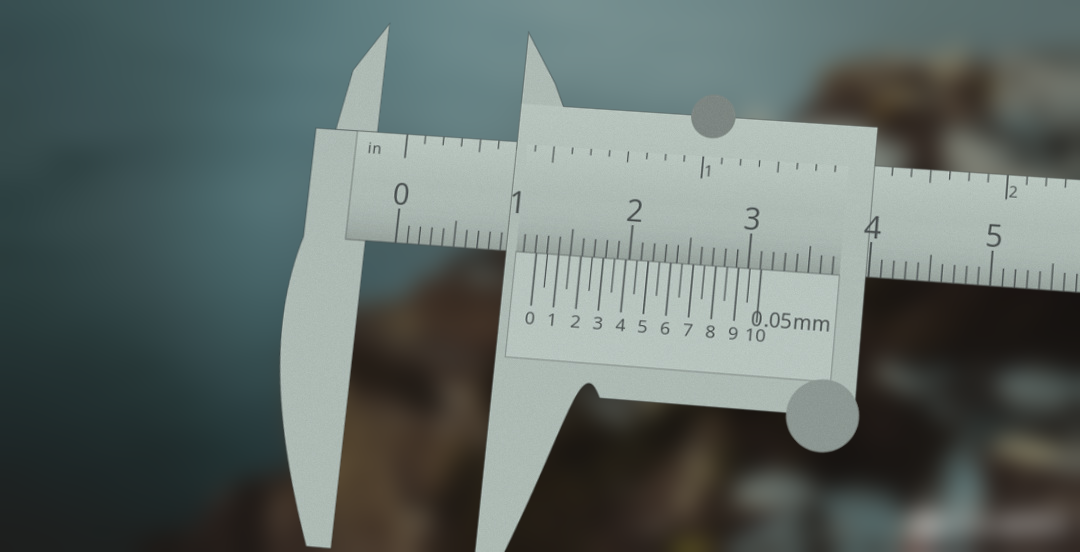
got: 12.1 mm
